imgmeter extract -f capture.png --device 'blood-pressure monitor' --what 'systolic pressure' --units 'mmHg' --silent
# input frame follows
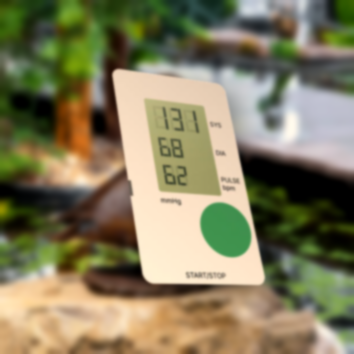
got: 131 mmHg
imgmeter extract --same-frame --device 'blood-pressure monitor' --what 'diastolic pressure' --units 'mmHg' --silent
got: 68 mmHg
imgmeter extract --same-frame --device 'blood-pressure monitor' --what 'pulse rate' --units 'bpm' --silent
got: 62 bpm
